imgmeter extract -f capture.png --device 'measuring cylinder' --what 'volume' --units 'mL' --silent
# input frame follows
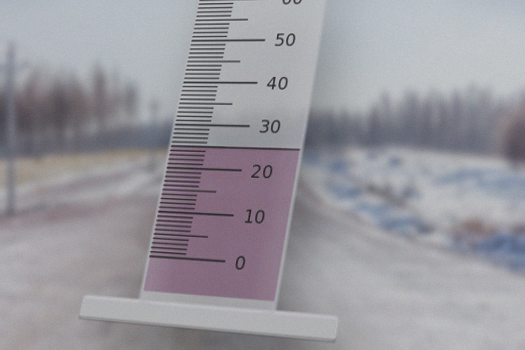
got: 25 mL
